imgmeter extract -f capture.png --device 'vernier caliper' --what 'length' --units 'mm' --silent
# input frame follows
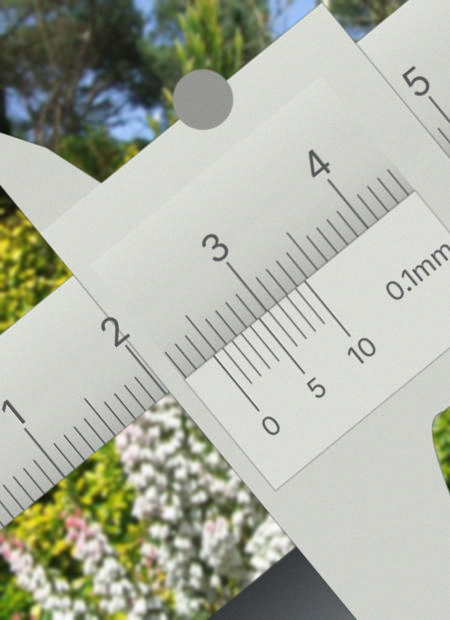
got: 24.7 mm
